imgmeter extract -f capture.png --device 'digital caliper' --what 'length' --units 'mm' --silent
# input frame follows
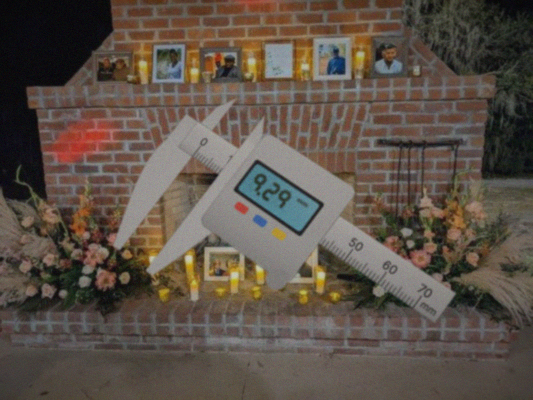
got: 9.29 mm
